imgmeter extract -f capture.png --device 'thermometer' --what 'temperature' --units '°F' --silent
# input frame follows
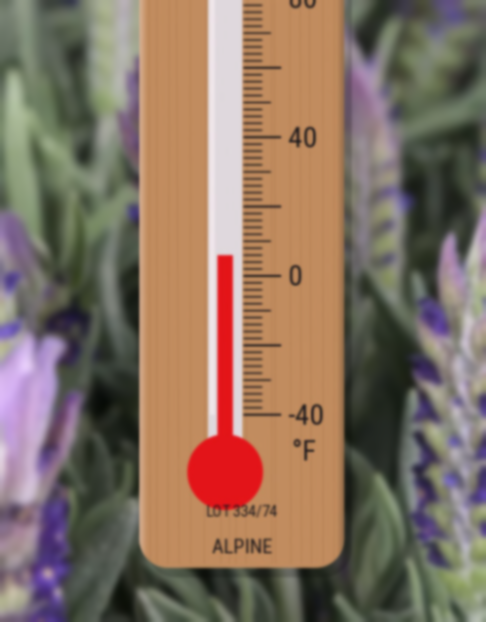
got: 6 °F
